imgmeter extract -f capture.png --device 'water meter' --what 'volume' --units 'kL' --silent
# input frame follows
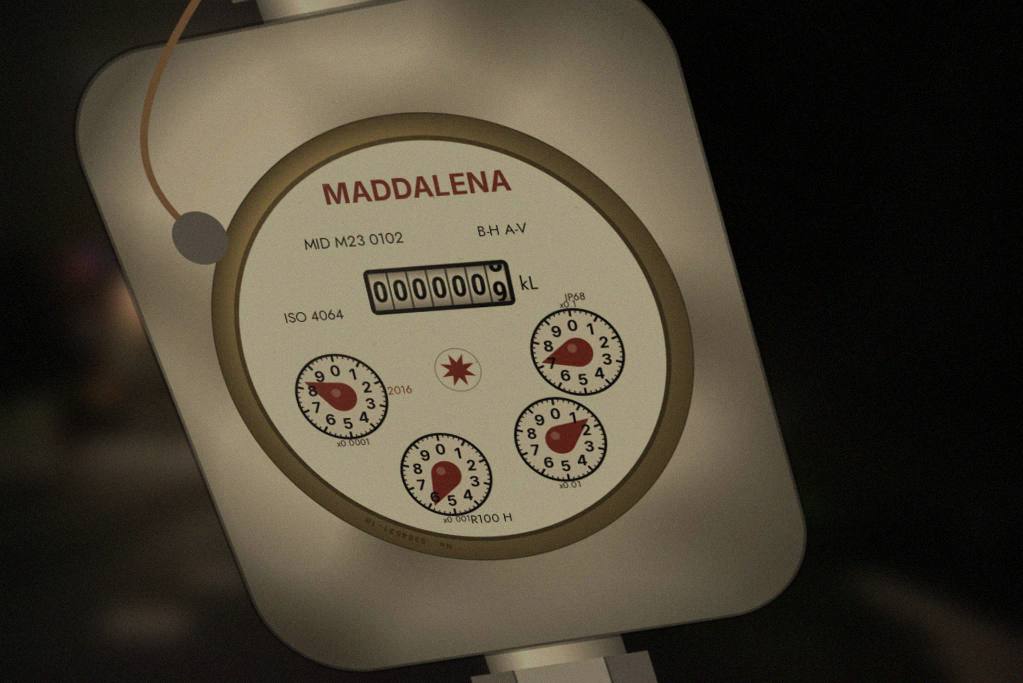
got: 8.7158 kL
